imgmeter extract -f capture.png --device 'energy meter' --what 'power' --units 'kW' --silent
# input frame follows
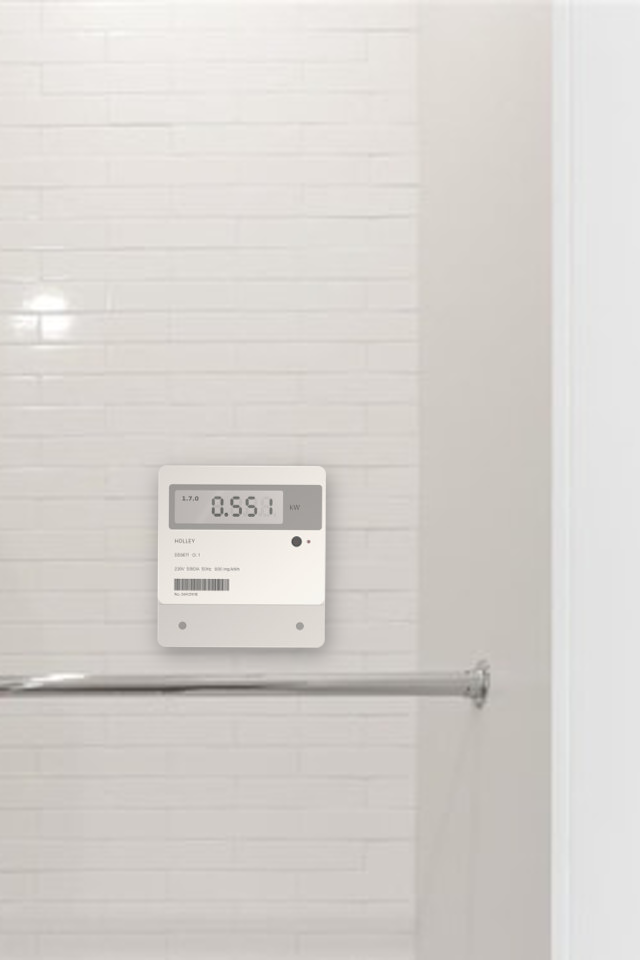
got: 0.551 kW
